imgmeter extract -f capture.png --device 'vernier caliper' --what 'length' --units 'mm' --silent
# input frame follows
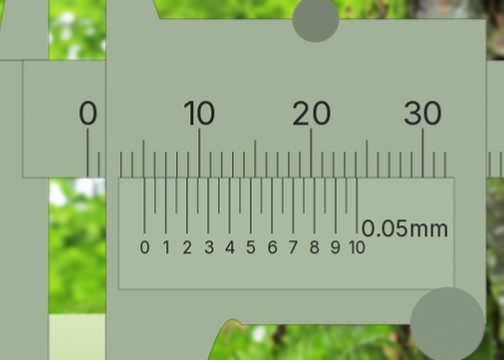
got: 5.1 mm
